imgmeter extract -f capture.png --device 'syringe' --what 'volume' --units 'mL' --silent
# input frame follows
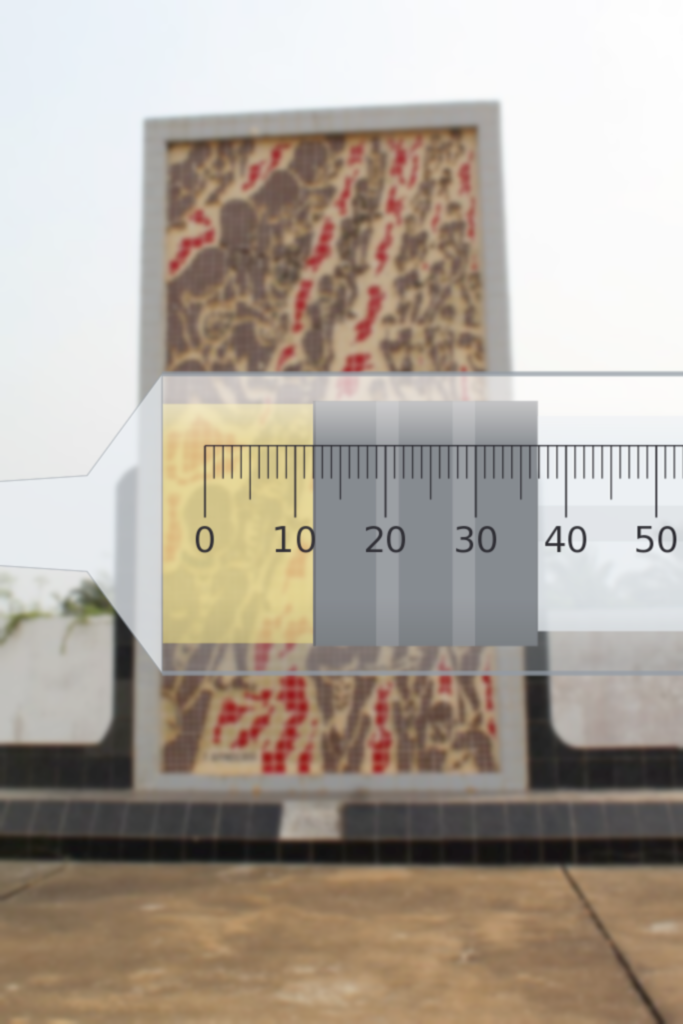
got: 12 mL
